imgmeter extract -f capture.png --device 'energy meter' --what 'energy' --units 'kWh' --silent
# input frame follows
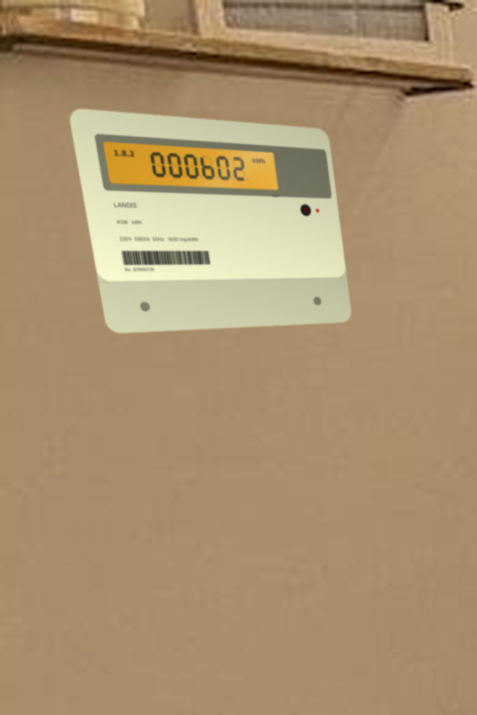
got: 602 kWh
